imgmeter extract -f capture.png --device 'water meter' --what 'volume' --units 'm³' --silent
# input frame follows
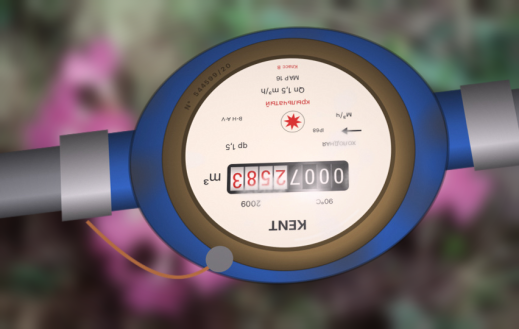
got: 7.2583 m³
